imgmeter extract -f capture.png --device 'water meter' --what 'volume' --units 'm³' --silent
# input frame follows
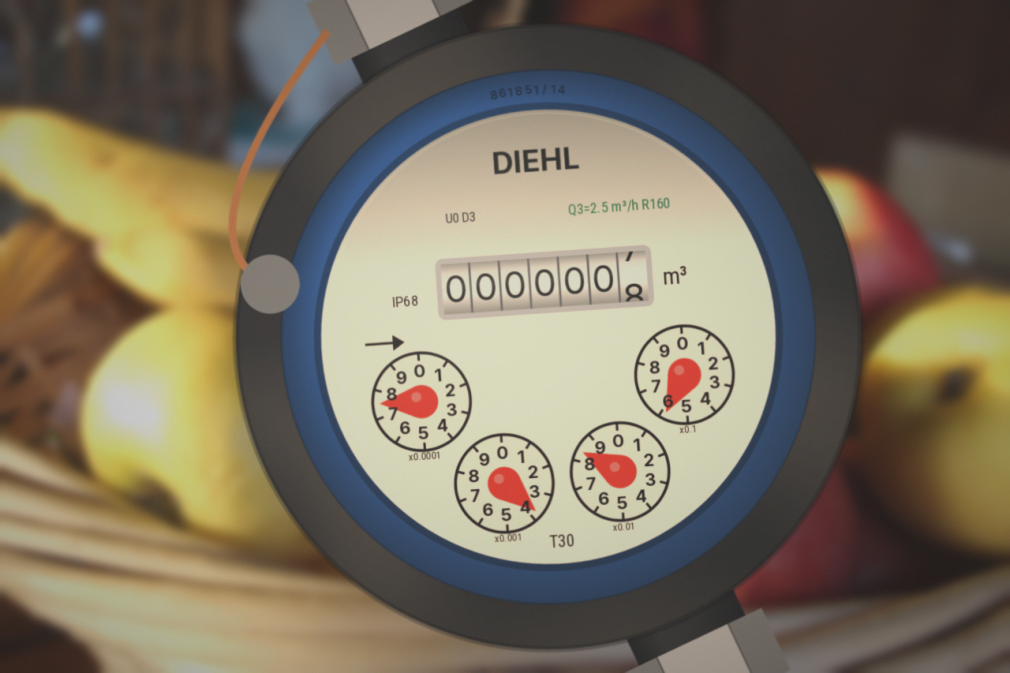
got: 7.5837 m³
